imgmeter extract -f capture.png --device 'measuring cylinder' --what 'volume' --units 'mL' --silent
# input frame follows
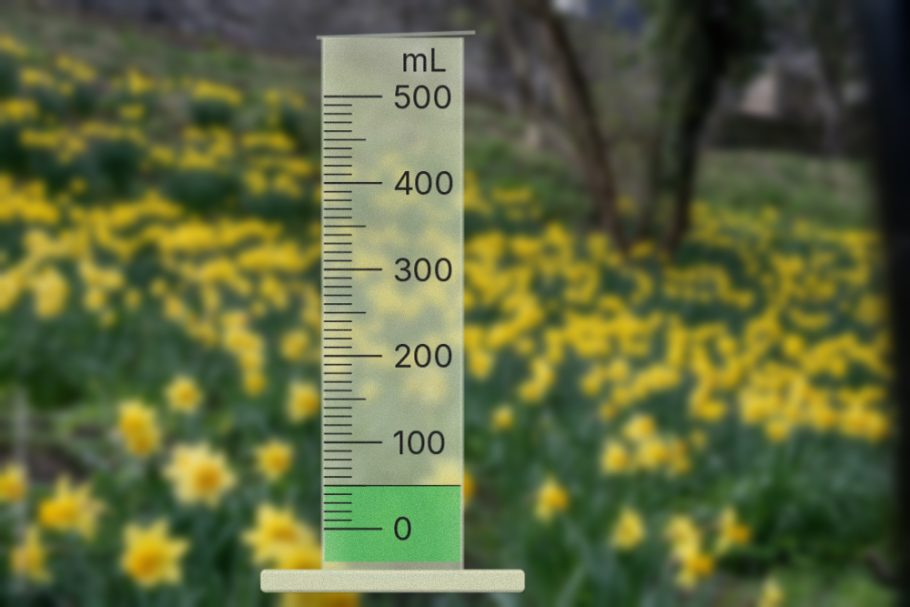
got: 50 mL
